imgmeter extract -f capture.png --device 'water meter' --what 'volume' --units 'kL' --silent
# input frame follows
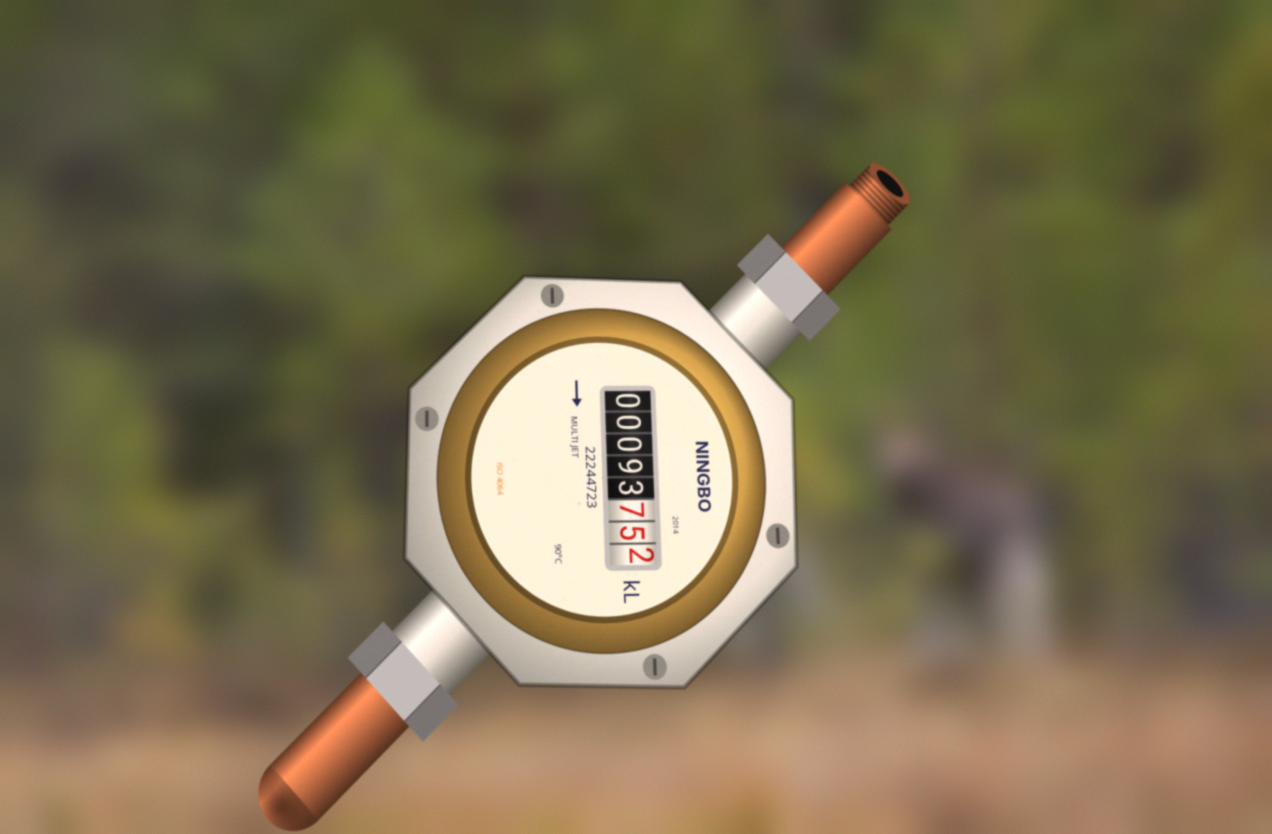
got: 93.752 kL
